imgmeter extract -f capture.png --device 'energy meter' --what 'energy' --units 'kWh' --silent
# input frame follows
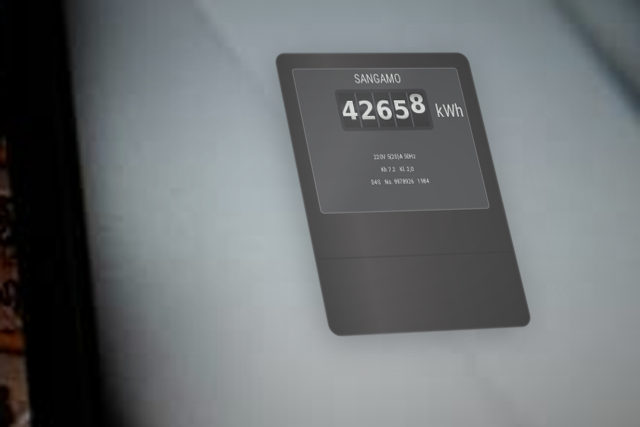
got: 42658 kWh
